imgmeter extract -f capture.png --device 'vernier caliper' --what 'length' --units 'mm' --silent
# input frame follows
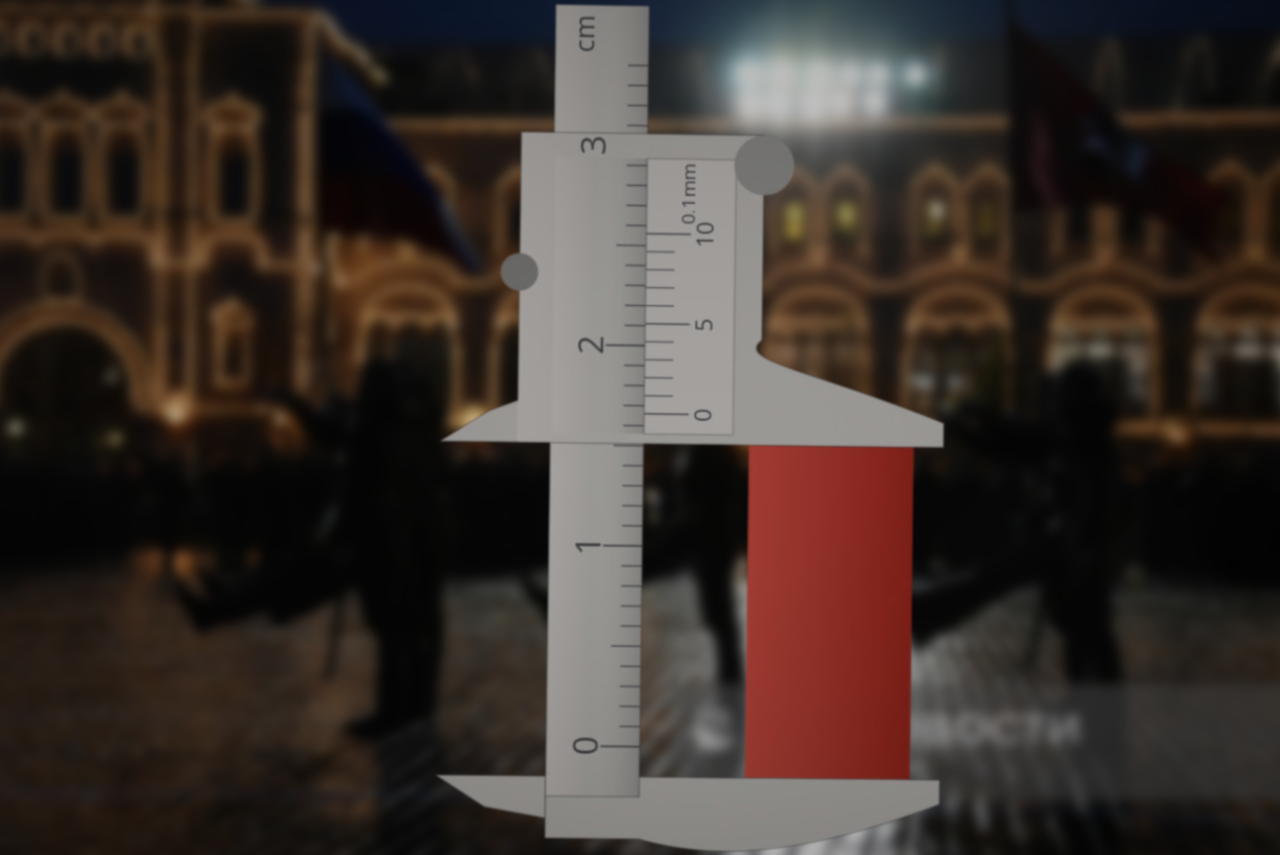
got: 16.6 mm
